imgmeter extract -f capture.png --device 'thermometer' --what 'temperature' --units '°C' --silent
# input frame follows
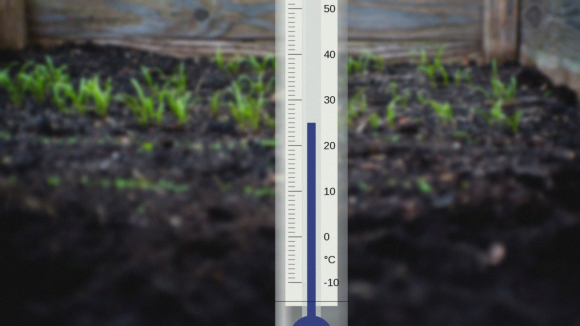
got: 25 °C
